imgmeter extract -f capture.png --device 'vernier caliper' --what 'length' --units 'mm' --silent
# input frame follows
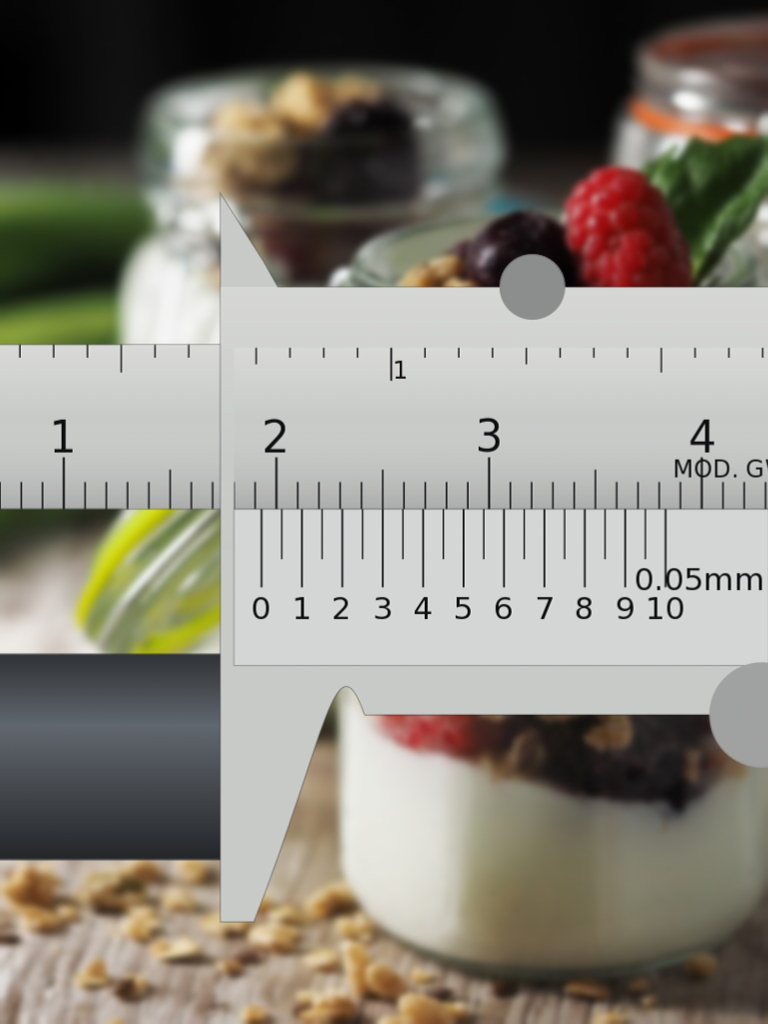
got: 19.3 mm
